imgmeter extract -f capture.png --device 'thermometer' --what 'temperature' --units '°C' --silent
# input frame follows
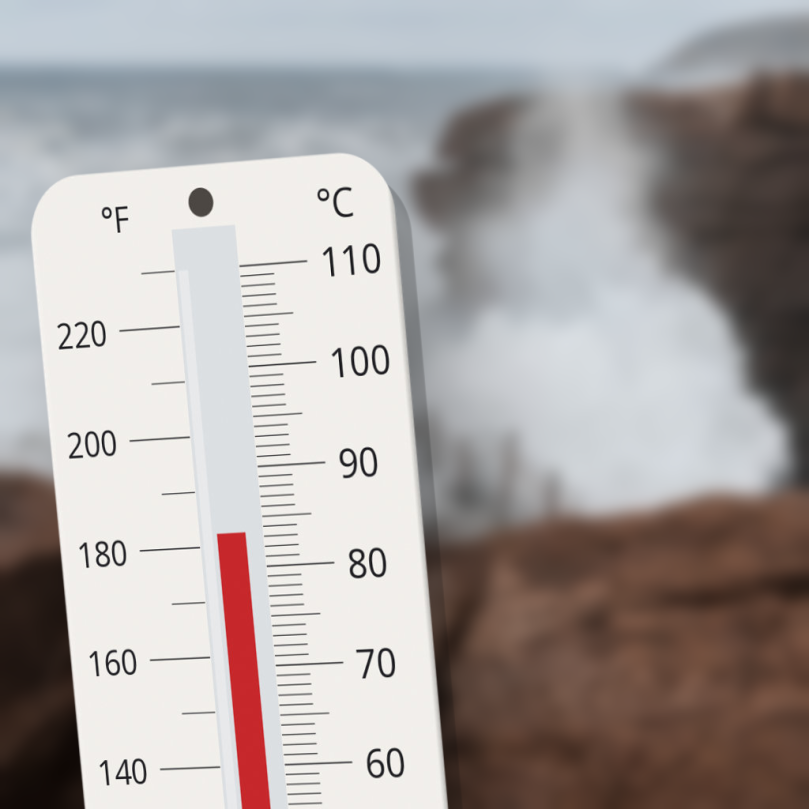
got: 83.5 °C
